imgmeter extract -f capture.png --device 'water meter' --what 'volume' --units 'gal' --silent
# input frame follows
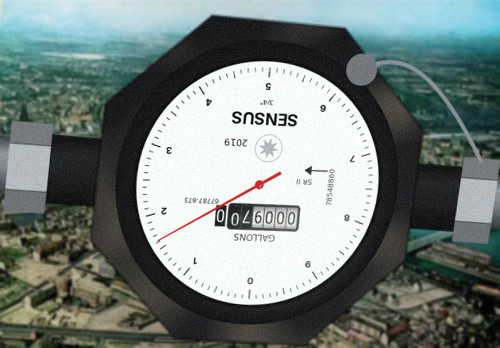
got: 9701.6 gal
